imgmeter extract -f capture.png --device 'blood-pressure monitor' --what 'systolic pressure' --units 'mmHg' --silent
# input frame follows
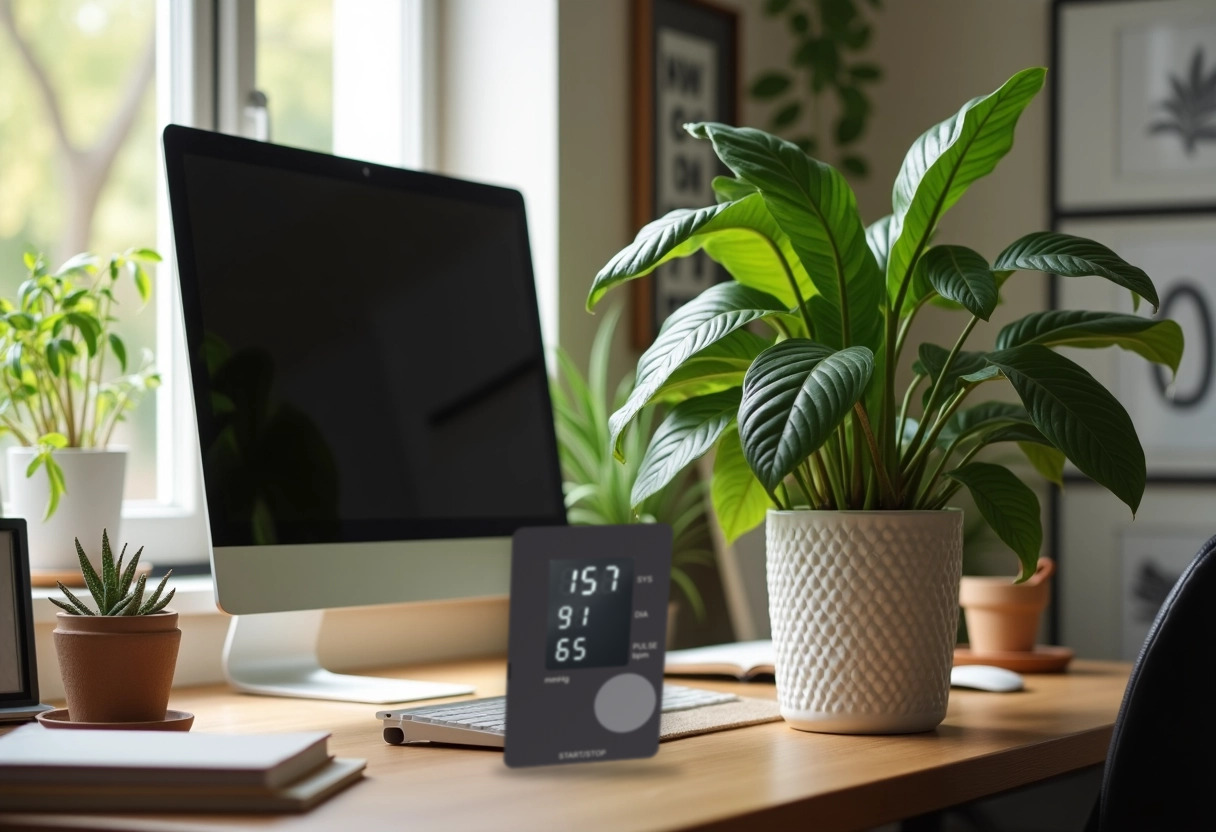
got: 157 mmHg
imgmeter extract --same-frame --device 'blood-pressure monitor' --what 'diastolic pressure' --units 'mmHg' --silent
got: 91 mmHg
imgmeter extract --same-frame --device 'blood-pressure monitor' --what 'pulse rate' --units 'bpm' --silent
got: 65 bpm
